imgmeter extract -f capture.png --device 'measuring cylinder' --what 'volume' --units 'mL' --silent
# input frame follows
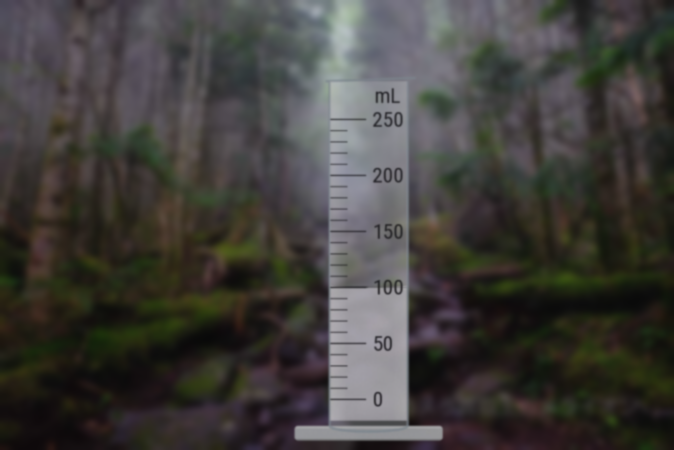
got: 100 mL
